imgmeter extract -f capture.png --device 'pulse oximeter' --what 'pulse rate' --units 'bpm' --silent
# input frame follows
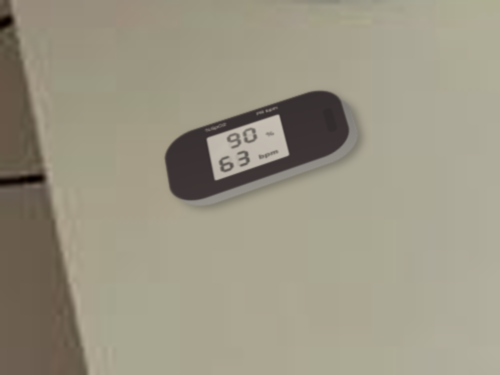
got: 63 bpm
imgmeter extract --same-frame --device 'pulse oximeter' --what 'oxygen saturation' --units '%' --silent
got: 90 %
